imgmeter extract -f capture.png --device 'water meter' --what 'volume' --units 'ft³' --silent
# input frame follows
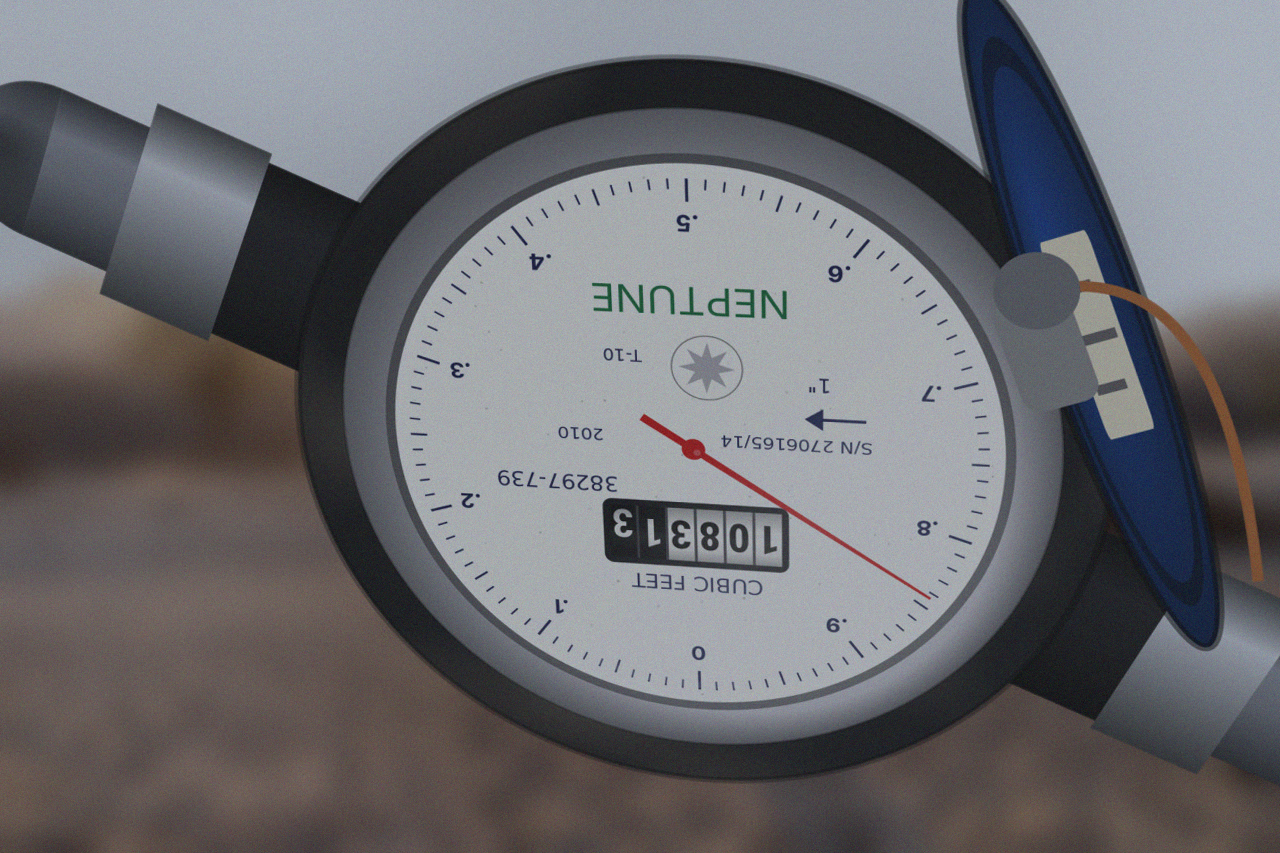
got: 108312.84 ft³
